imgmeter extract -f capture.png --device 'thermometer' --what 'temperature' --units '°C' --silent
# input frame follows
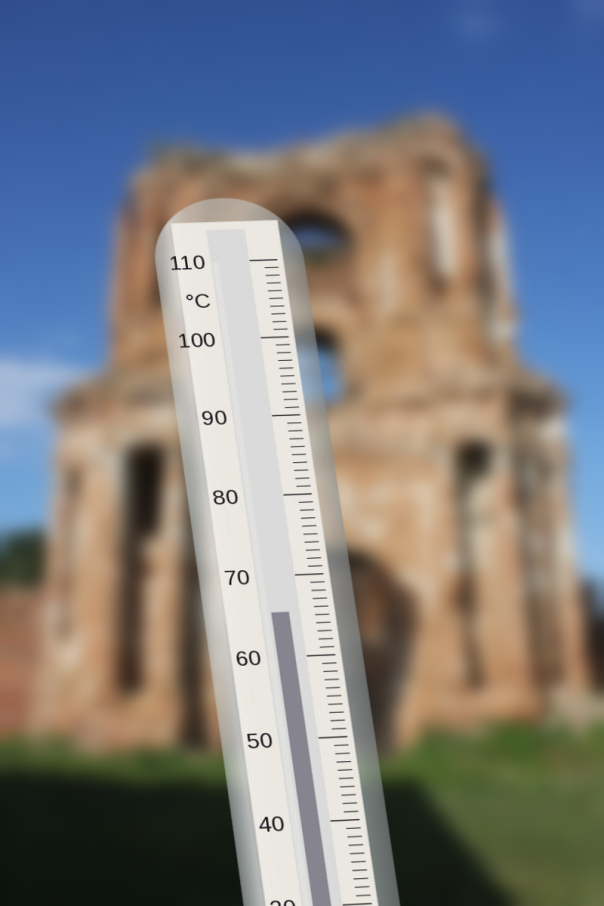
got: 65.5 °C
